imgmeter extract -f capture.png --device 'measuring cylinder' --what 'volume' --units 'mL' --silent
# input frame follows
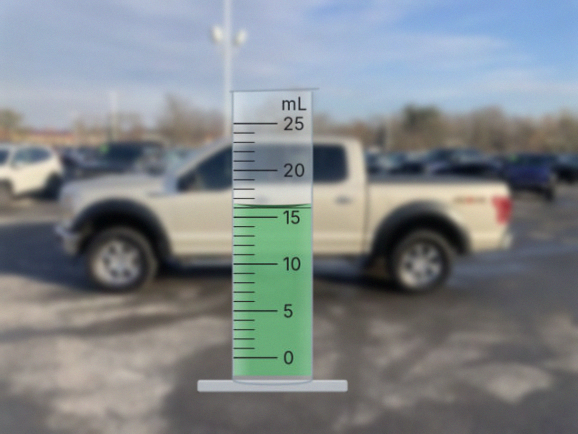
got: 16 mL
